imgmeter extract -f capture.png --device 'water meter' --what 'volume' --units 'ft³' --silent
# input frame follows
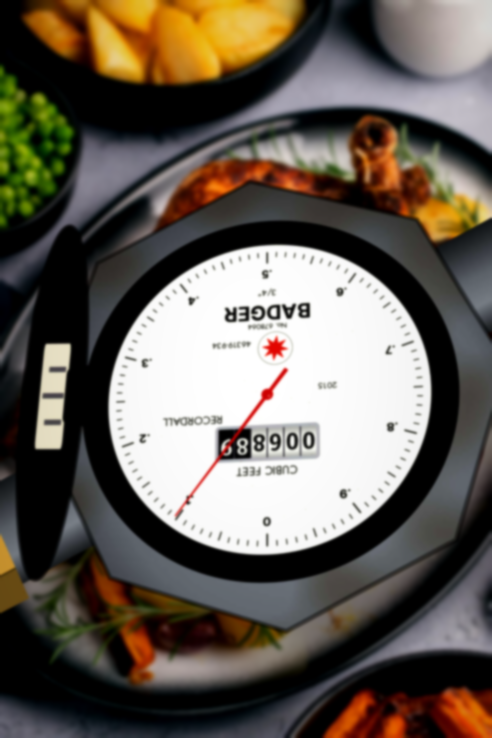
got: 6889.10 ft³
